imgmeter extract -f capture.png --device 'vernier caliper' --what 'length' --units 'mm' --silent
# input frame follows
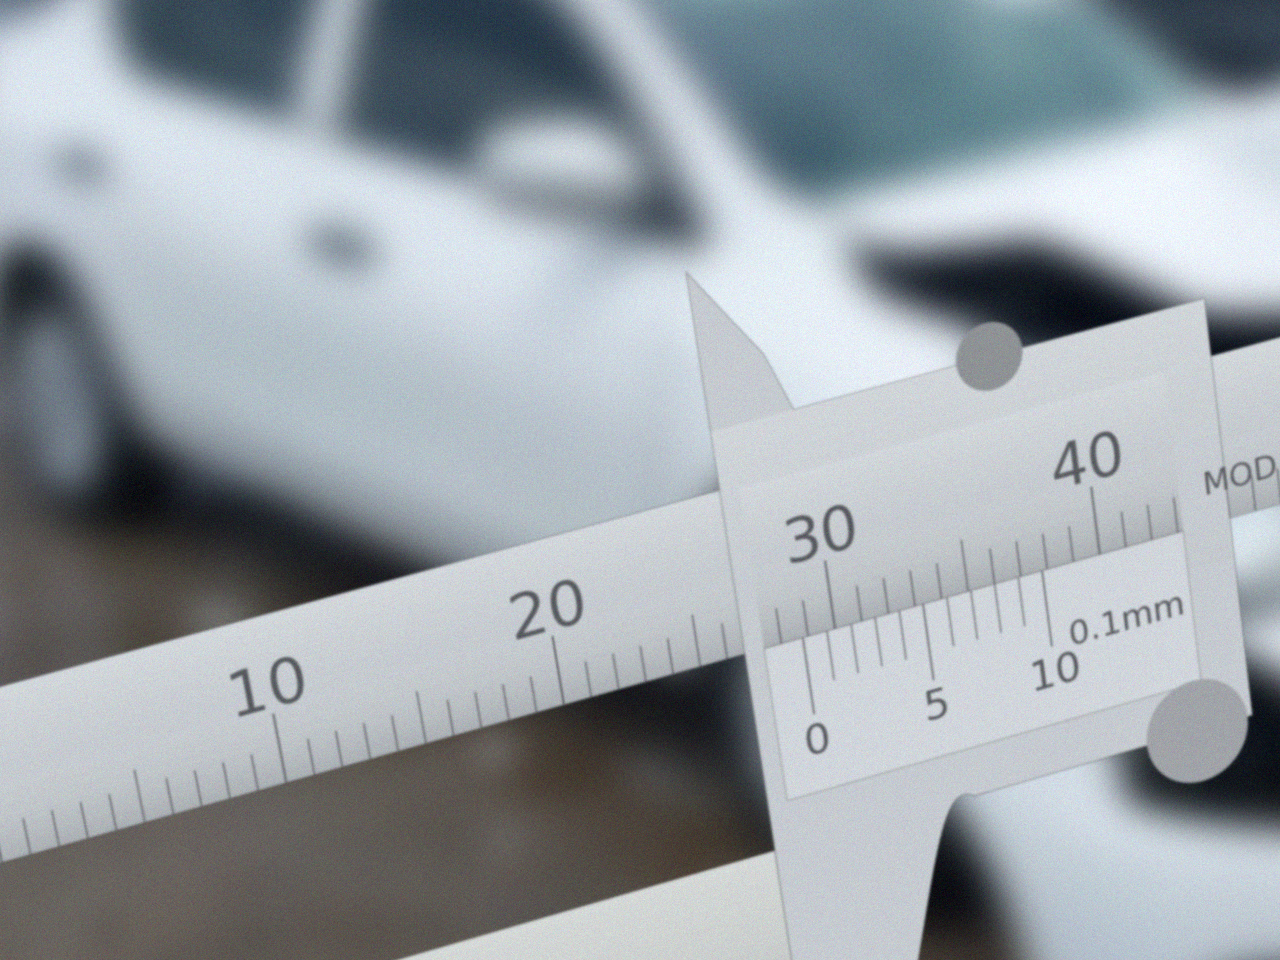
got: 28.8 mm
